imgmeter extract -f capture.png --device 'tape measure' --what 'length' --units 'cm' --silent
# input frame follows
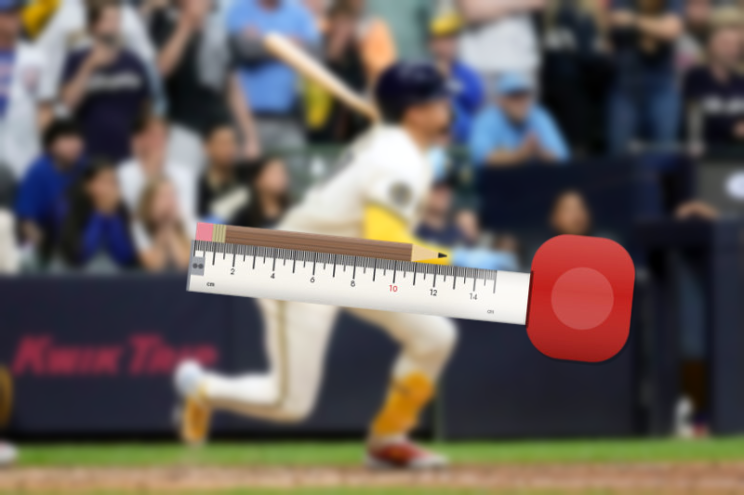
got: 12.5 cm
